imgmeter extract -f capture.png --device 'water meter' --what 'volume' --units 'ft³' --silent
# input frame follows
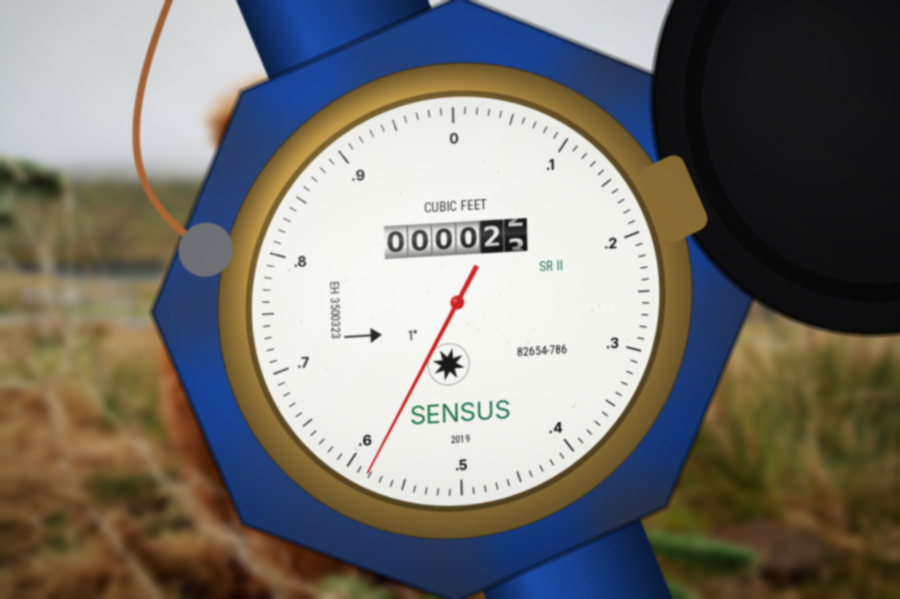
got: 22.58 ft³
